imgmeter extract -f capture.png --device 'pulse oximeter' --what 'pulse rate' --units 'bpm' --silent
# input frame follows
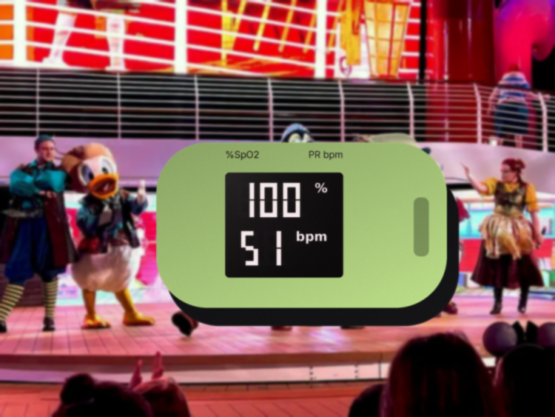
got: 51 bpm
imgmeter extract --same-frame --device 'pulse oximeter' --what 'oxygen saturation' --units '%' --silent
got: 100 %
